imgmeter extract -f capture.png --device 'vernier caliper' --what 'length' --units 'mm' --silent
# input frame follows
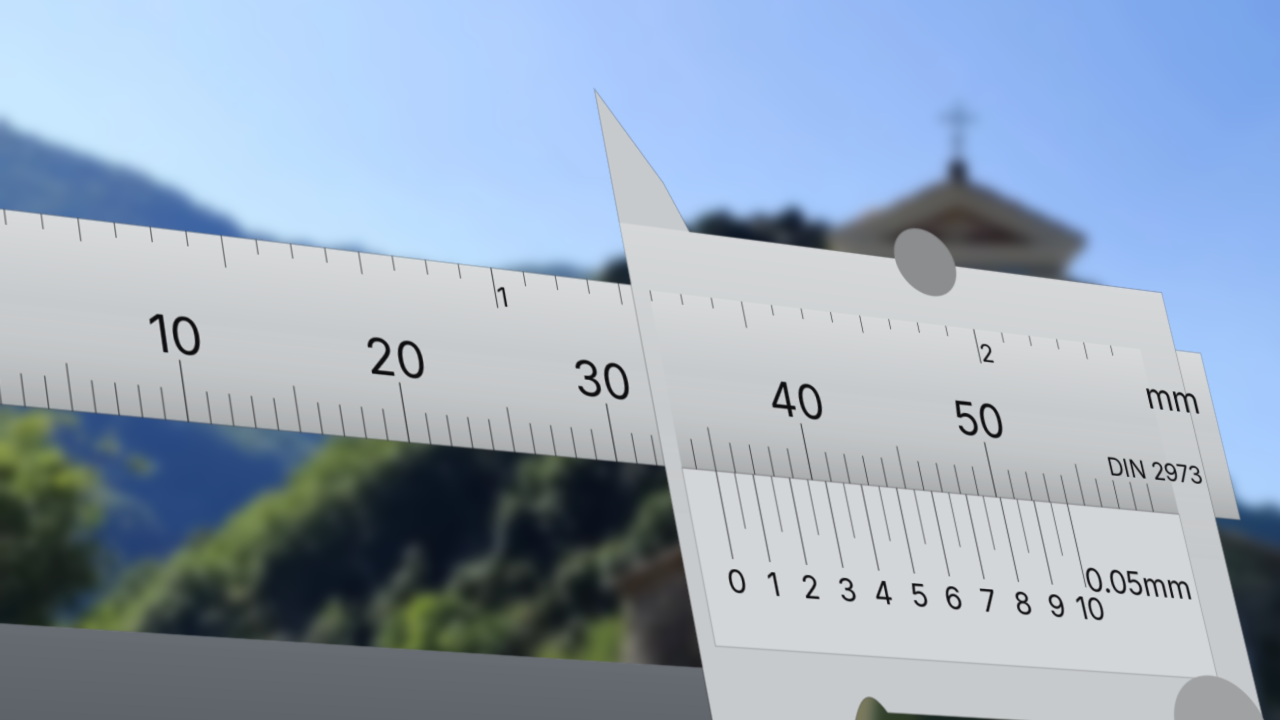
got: 35.0 mm
